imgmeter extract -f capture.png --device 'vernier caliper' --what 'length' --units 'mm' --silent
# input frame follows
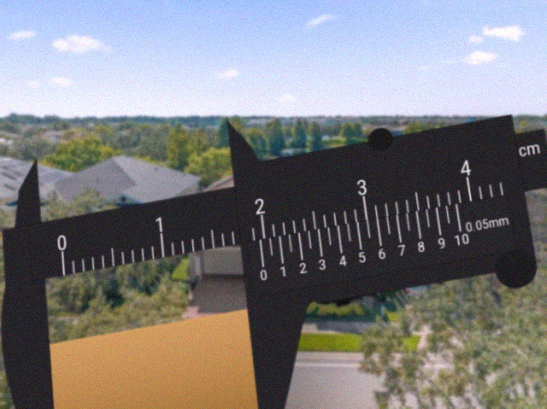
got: 19.6 mm
